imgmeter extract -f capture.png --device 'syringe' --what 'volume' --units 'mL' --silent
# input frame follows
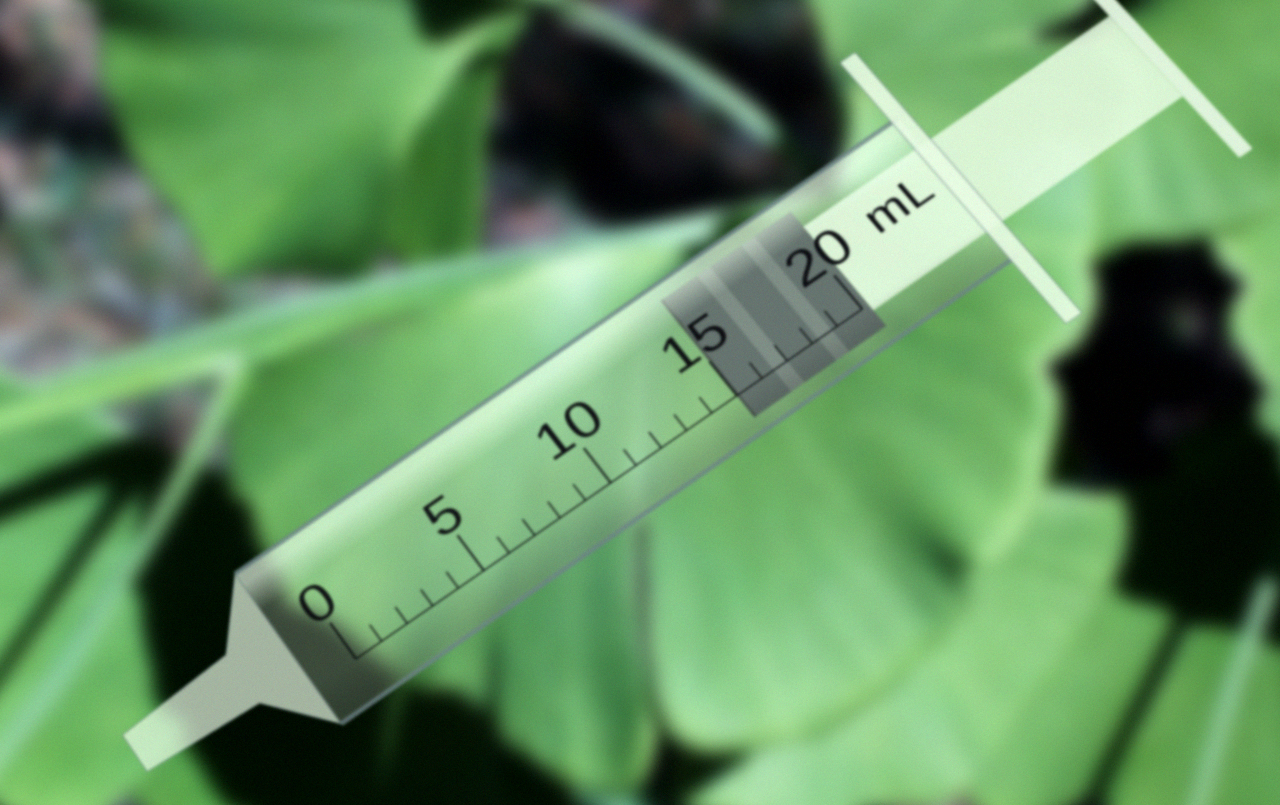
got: 15 mL
